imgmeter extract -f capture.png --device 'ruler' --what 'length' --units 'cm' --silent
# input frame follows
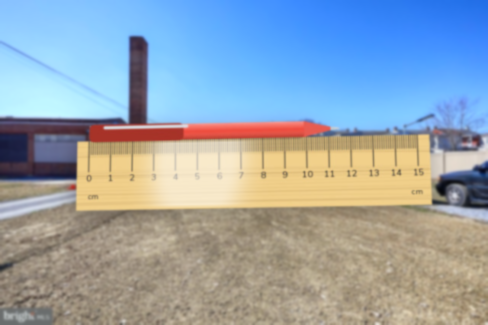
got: 11.5 cm
